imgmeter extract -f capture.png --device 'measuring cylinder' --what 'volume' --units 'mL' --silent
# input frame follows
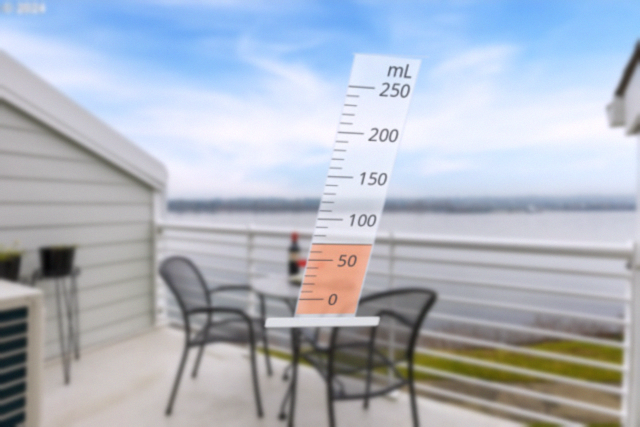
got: 70 mL
